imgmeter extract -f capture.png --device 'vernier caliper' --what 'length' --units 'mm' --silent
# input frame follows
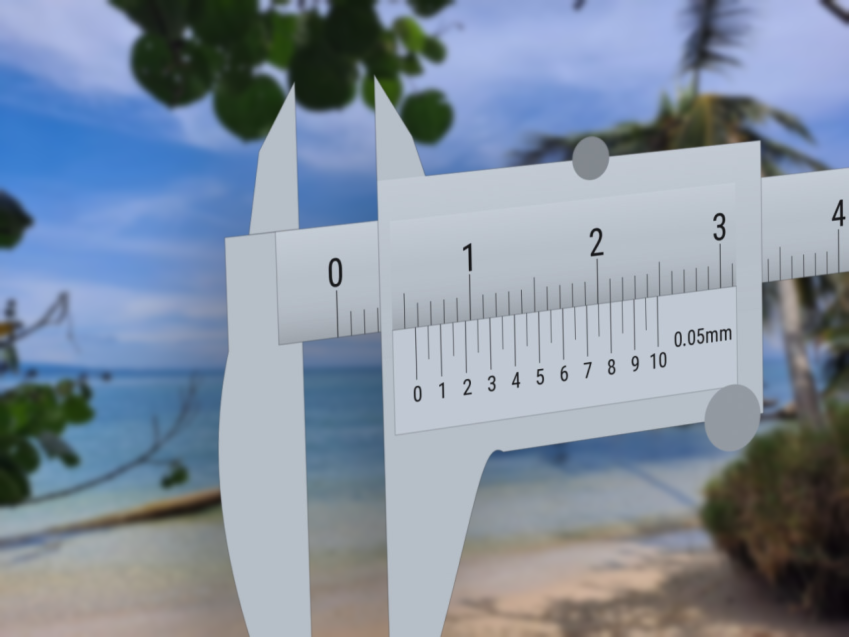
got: 5.8 mm
